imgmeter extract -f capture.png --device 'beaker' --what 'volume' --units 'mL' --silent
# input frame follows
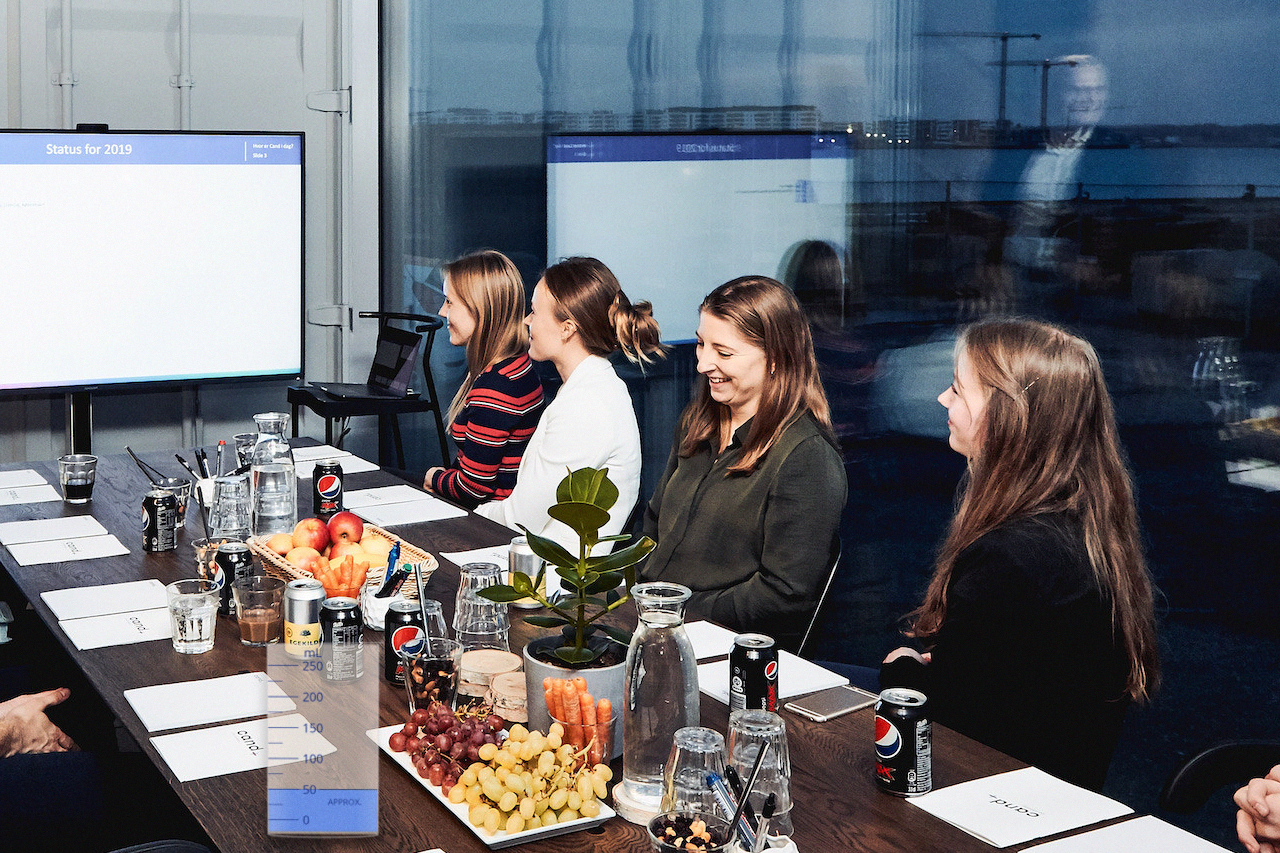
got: 50 mL
